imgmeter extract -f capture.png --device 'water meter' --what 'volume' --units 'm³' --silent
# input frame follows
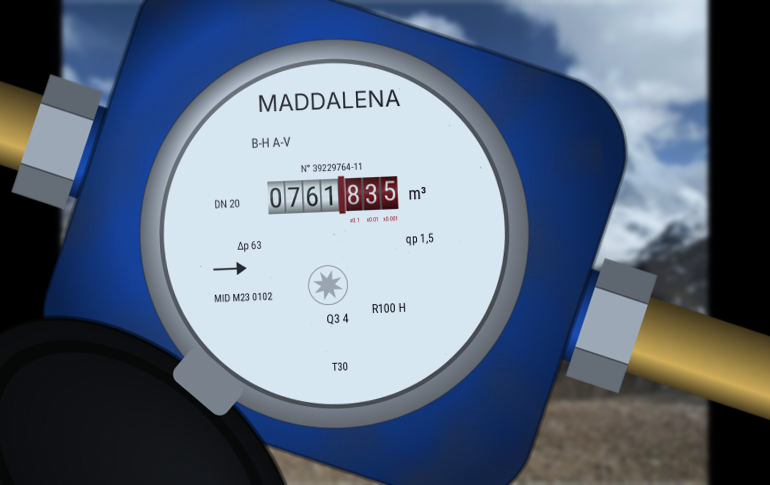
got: 761.835 m³
